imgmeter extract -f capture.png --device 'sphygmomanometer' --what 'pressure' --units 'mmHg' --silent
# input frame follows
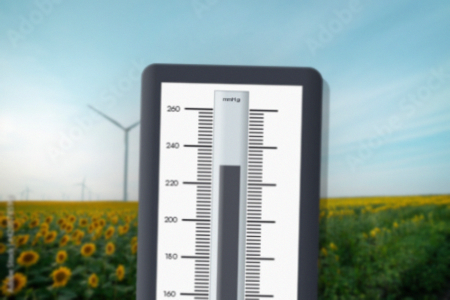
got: 230 mmHg
